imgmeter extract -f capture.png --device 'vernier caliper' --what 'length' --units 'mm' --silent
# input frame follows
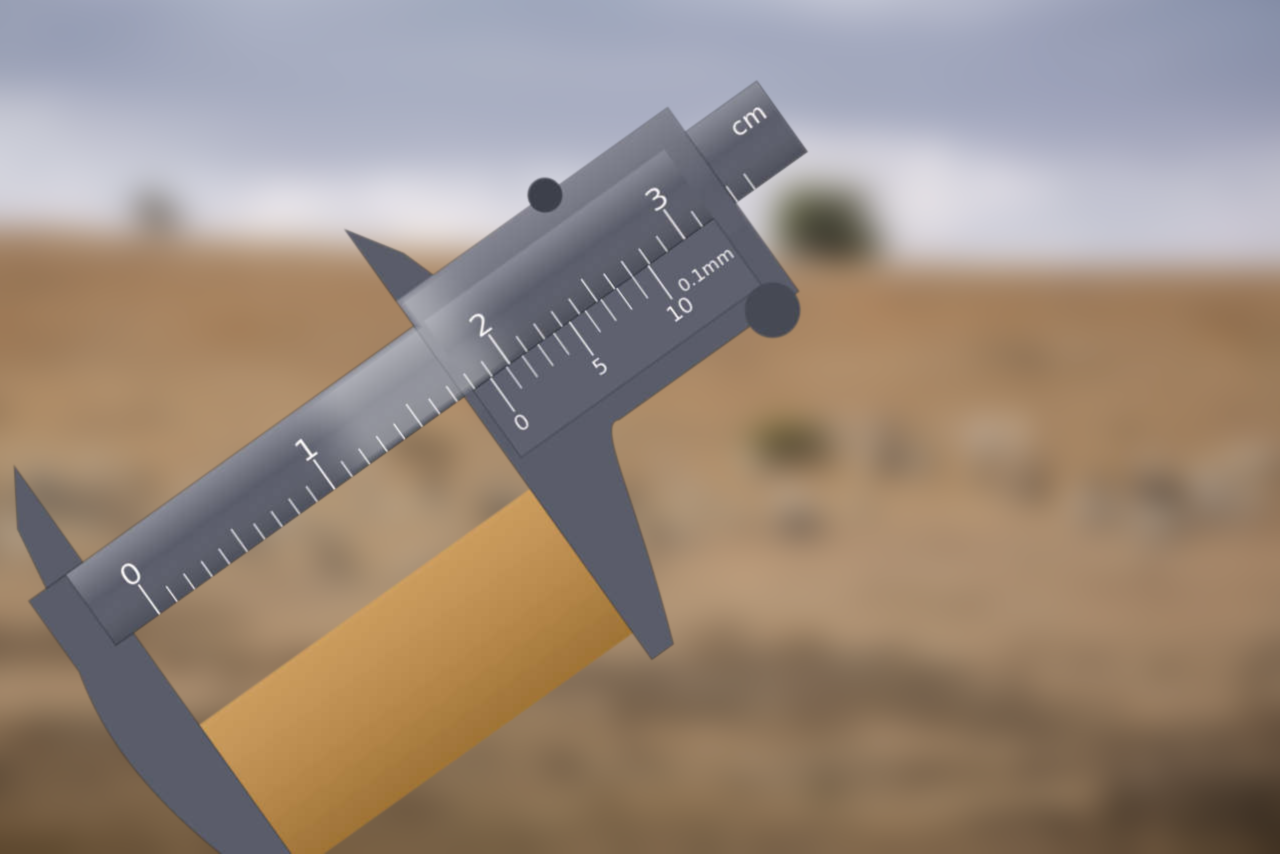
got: 18.9 mm
